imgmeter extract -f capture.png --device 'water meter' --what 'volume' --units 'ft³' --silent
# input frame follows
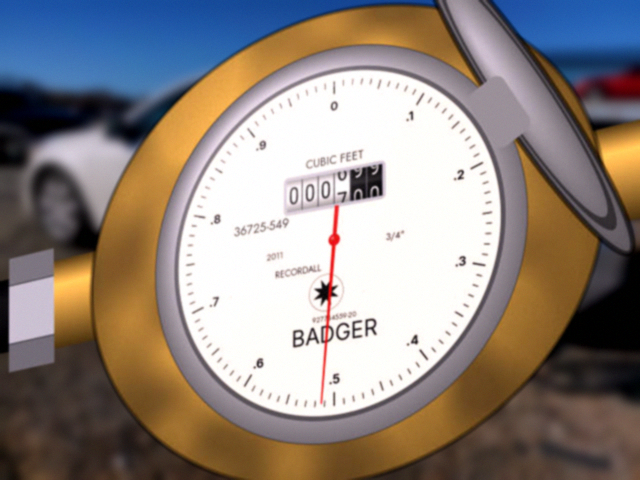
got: 699.51 ft³
